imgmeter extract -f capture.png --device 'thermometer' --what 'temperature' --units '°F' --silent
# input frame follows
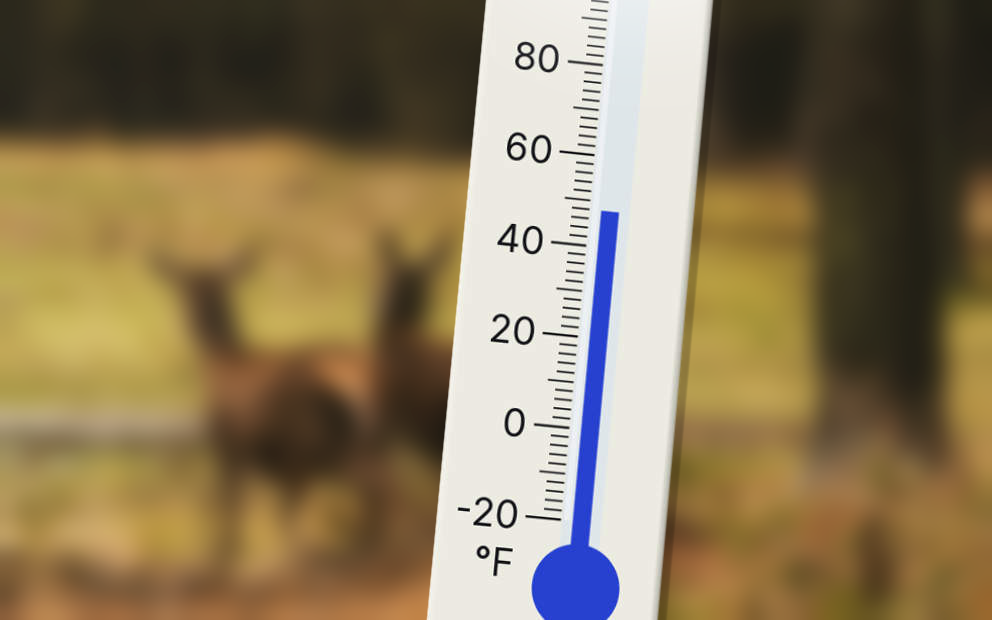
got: 48 °F
